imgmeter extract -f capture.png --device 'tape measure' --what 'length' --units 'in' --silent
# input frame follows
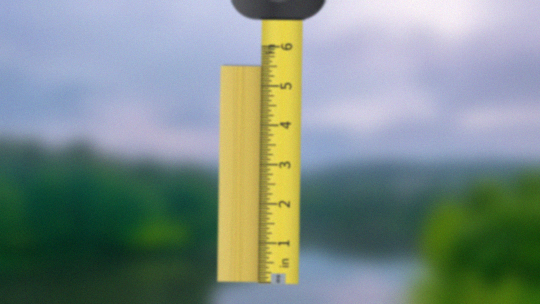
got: 5.5 in
